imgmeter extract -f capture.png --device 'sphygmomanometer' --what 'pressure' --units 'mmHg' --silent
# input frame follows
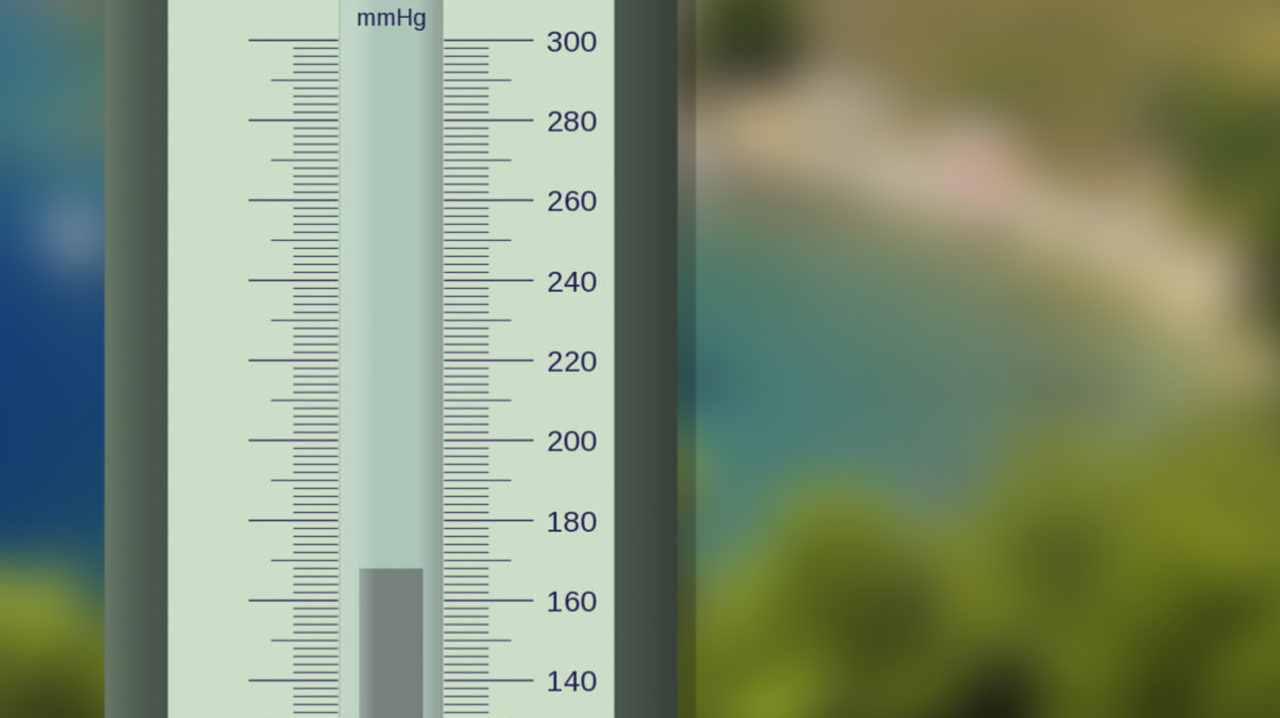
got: 168 mmHg
